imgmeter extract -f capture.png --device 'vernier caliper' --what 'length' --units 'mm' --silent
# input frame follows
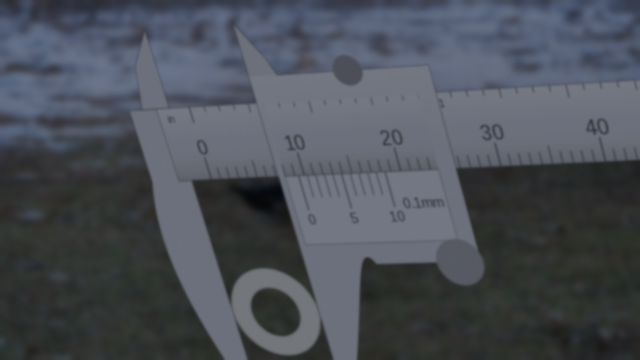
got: 9.4 mm
